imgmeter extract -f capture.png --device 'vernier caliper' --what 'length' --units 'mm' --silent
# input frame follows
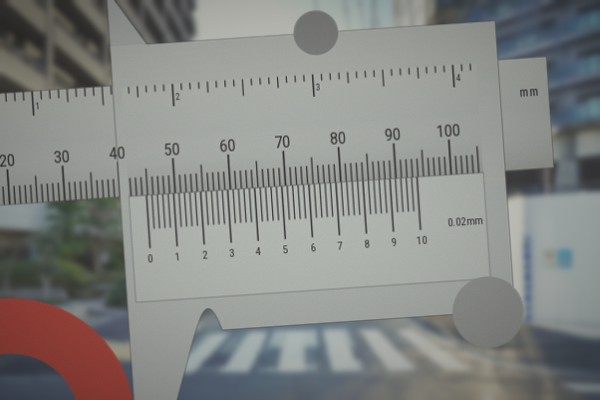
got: 44.8 mm
